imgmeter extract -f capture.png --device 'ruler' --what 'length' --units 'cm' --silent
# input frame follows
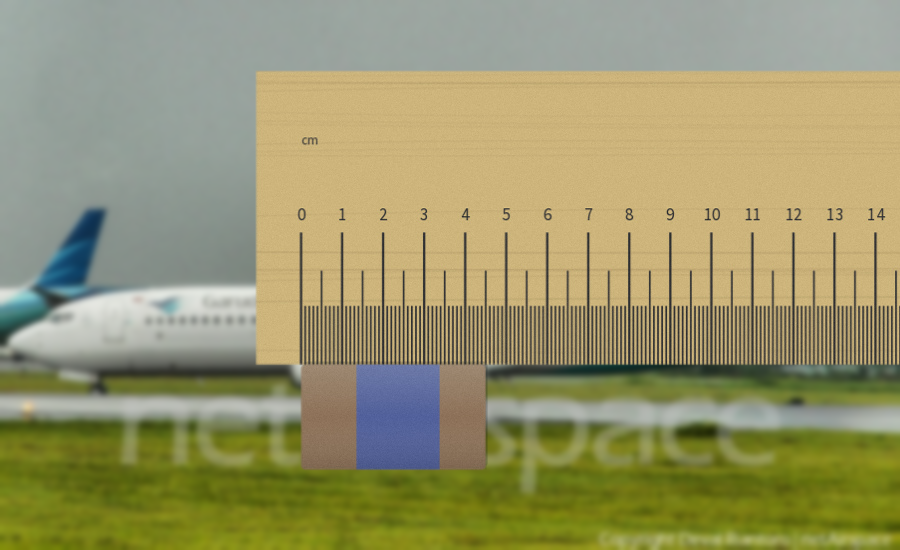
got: 4.5 cm
